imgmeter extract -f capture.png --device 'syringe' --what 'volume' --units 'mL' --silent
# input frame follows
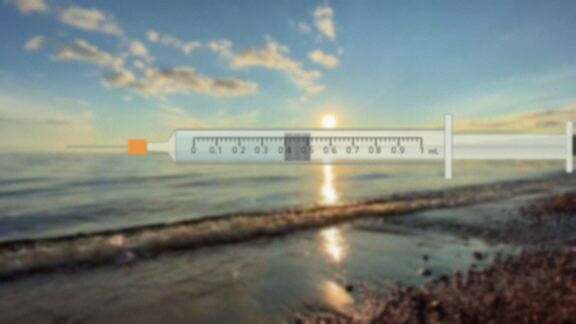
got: 0.4 mL
